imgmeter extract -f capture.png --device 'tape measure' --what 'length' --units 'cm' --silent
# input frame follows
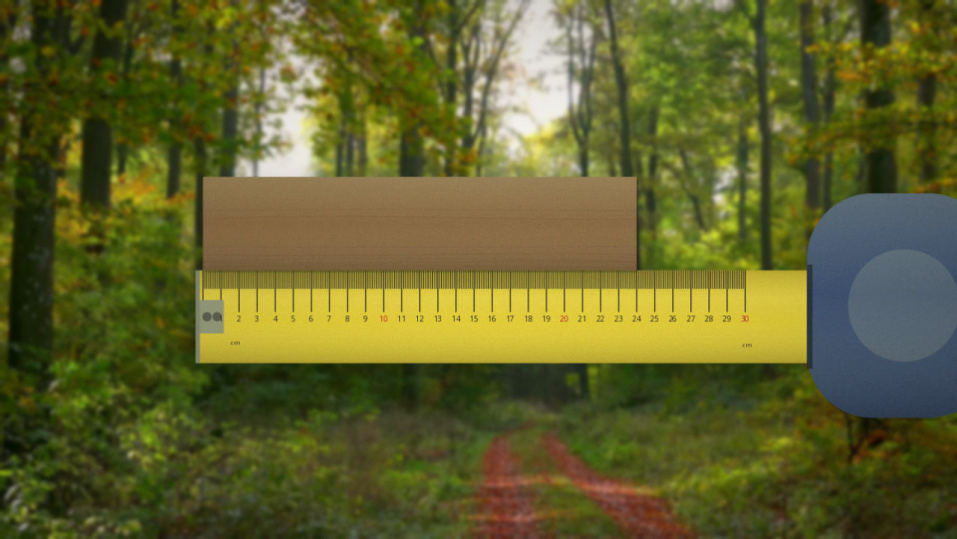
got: 24 cm
